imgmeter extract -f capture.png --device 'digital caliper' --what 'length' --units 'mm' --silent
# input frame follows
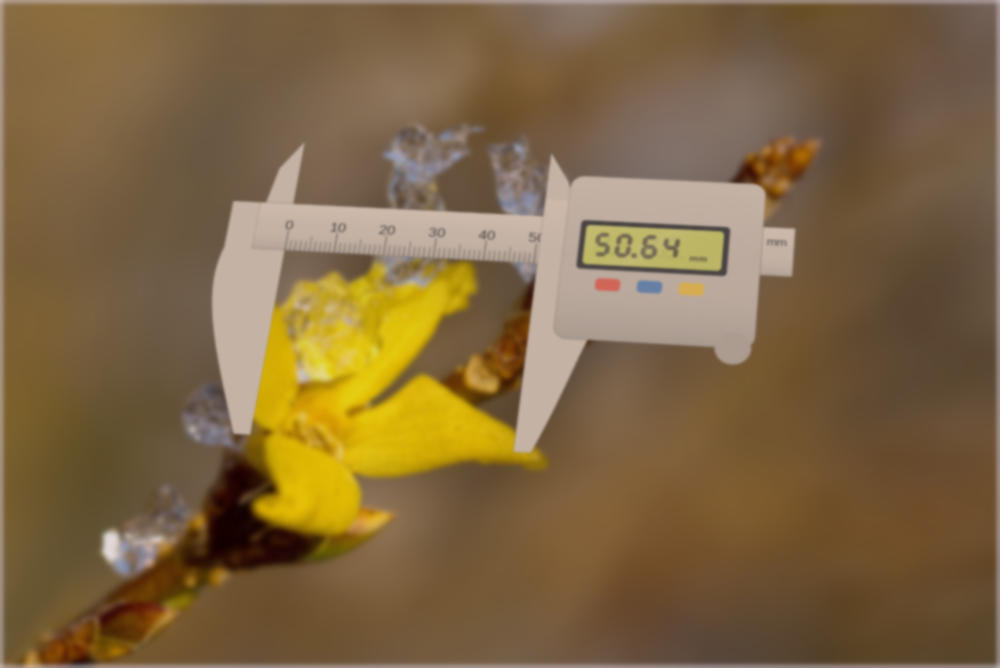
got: 50.64 mm
